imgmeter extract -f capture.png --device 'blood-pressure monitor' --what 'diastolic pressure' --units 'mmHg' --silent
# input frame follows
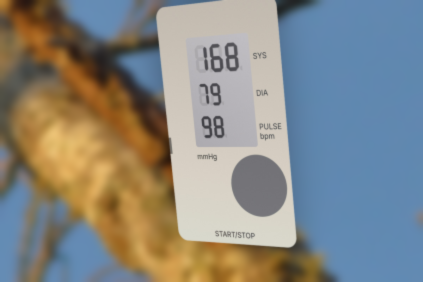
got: 79 mmHg
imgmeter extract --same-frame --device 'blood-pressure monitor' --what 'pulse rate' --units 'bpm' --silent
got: 98 bpm
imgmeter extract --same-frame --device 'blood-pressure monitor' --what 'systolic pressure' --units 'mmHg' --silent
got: 168 mmHg
